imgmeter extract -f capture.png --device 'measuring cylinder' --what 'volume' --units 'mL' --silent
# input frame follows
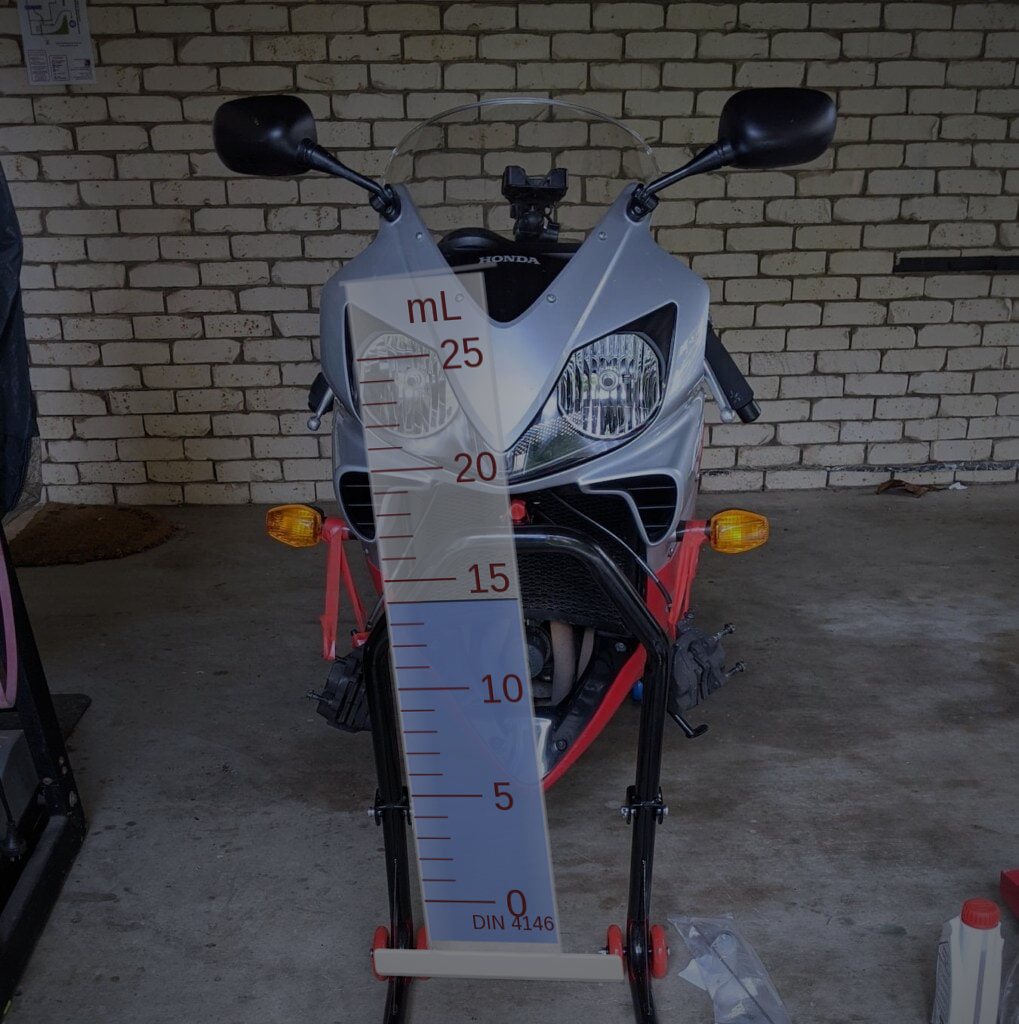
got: 14 mL
